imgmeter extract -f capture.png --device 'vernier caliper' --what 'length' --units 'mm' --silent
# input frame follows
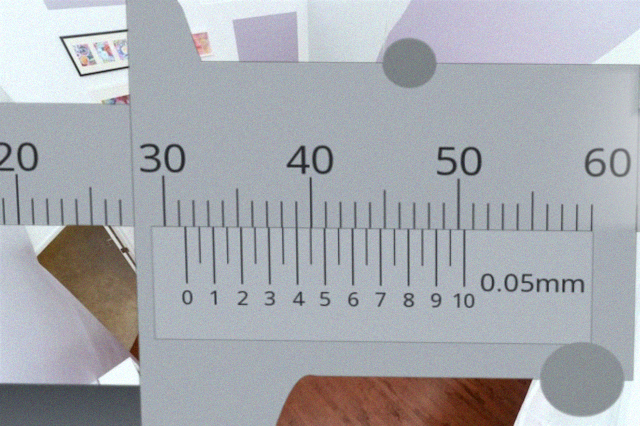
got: 31.4 mm
